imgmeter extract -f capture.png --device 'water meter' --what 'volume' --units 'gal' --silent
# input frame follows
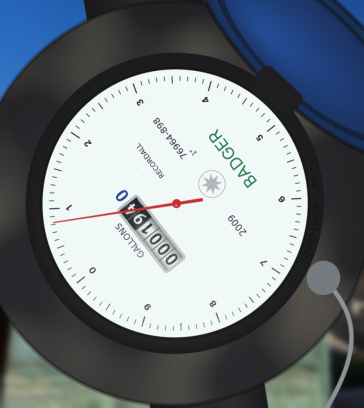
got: 1940.8 gal
